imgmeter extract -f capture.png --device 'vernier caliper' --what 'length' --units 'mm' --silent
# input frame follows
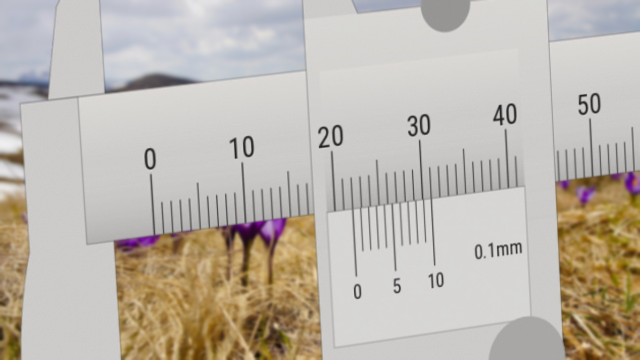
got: 22.0 mm
